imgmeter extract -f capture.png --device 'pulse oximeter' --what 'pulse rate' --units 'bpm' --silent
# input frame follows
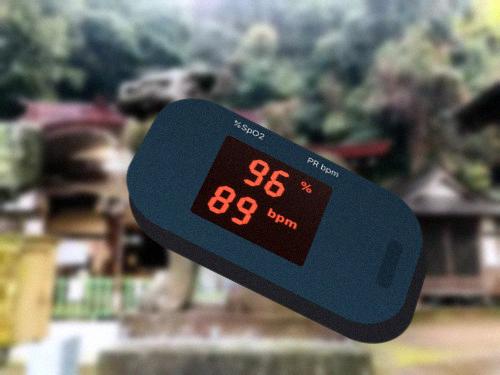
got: 89 bpm
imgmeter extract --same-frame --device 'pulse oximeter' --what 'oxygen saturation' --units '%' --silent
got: 96 %
